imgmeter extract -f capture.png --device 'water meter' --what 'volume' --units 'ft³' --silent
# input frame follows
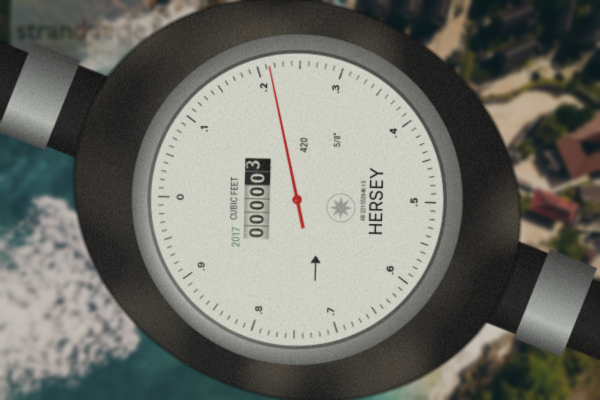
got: 3.21 ft³
